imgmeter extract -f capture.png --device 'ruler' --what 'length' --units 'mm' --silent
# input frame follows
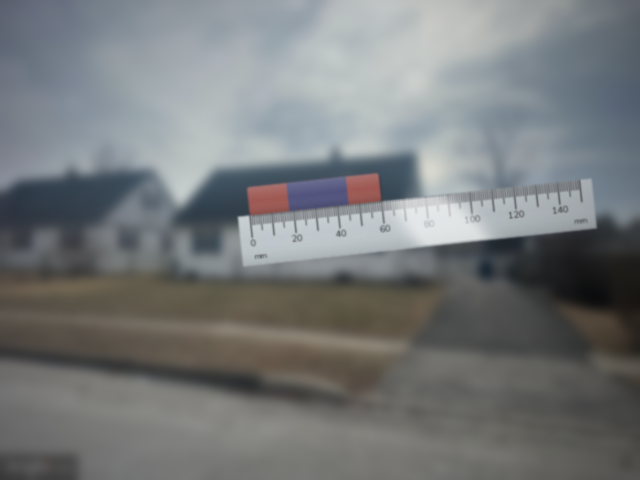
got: 60 mm
